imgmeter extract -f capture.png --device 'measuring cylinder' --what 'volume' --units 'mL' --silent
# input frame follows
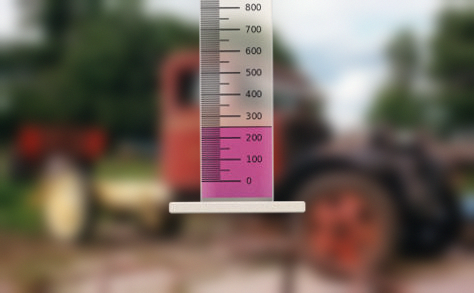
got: 250 mL
